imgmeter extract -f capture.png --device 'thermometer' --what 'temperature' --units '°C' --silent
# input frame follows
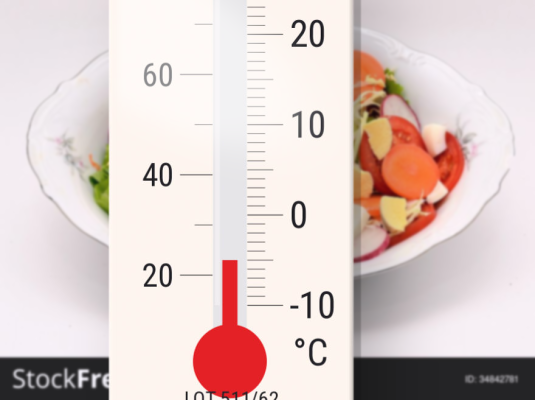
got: -5 °C
